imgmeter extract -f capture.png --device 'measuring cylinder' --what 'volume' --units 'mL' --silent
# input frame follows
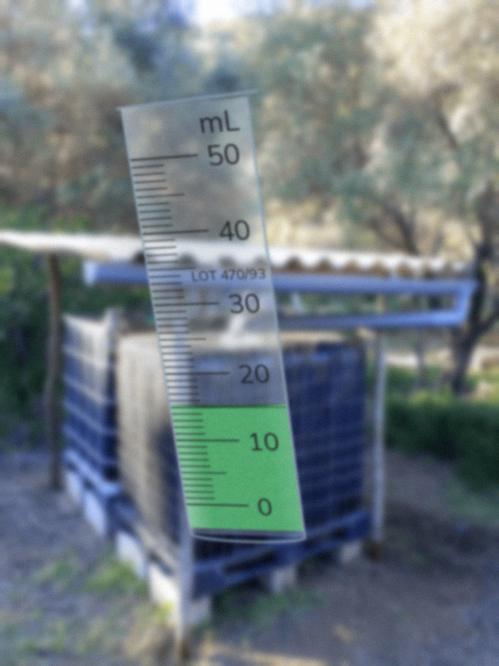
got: 15 mL
